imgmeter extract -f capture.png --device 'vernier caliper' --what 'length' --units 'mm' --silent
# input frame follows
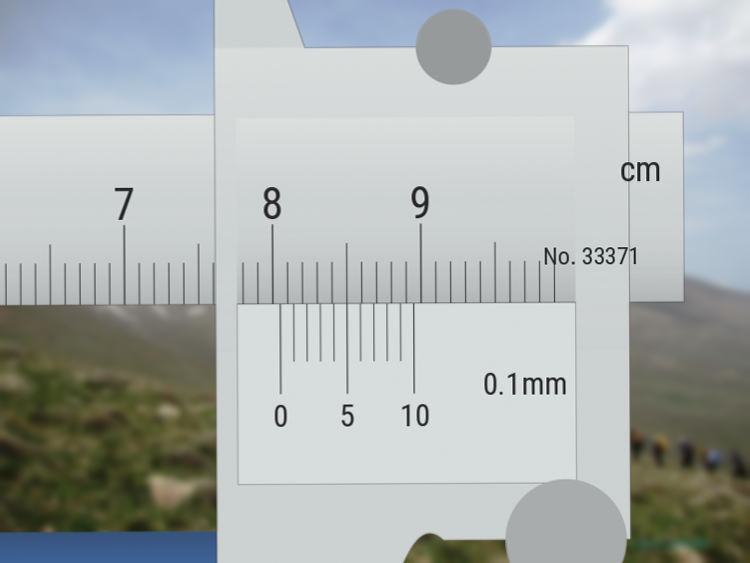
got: 80.5 mm
